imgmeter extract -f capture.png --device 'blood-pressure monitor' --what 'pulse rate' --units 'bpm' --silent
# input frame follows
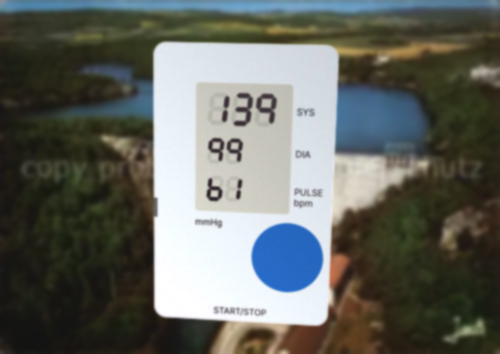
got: 61 bpm
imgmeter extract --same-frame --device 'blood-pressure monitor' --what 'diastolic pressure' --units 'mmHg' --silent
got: 99 mmHg
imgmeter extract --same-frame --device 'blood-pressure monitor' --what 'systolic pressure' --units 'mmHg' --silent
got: 139 mmHg
